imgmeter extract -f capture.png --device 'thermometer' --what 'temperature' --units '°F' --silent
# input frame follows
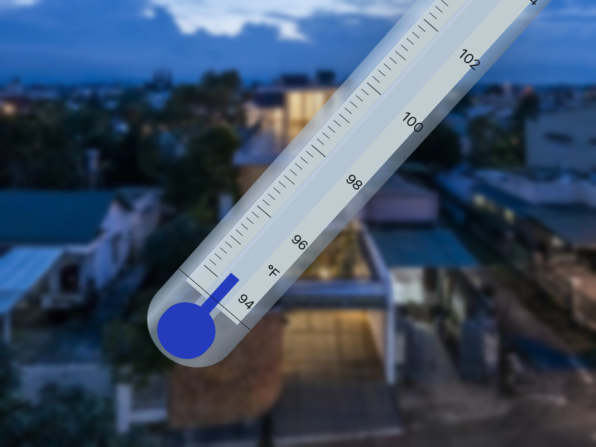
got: 94.3 °F
